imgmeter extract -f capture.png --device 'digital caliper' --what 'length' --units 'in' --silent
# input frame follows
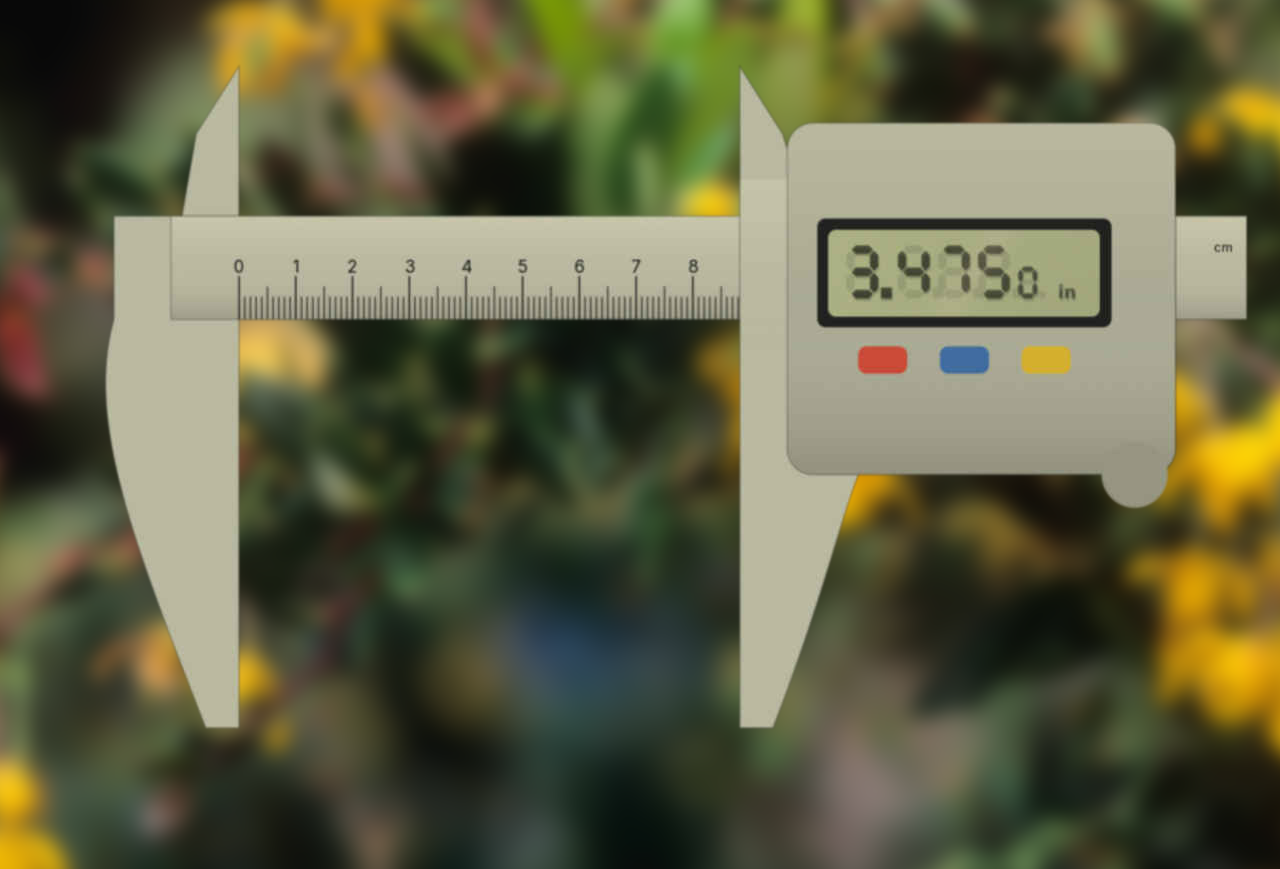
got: 3.4750 in
